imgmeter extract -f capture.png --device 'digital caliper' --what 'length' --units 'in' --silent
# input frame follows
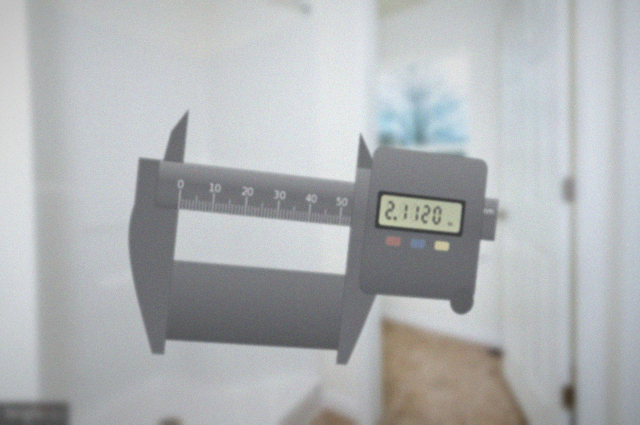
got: 2.1120 in
